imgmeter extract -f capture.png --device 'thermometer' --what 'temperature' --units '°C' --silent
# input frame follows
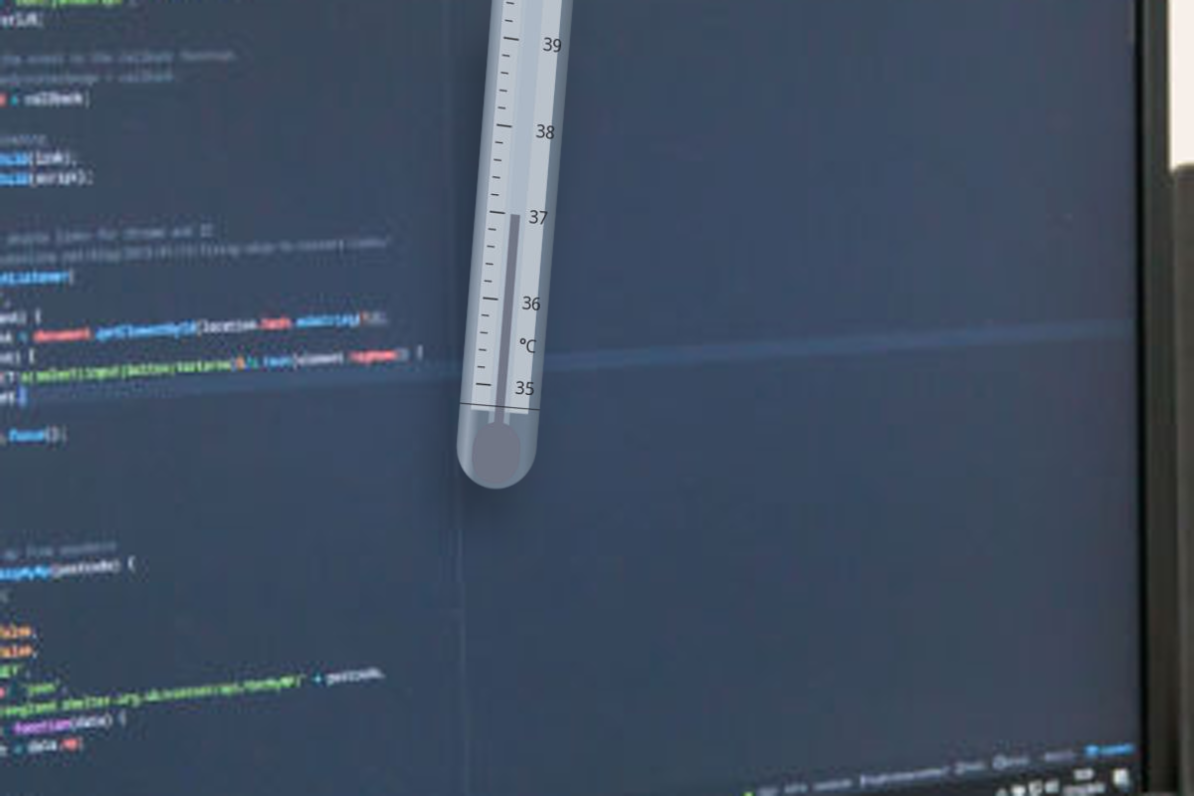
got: 37 °C
